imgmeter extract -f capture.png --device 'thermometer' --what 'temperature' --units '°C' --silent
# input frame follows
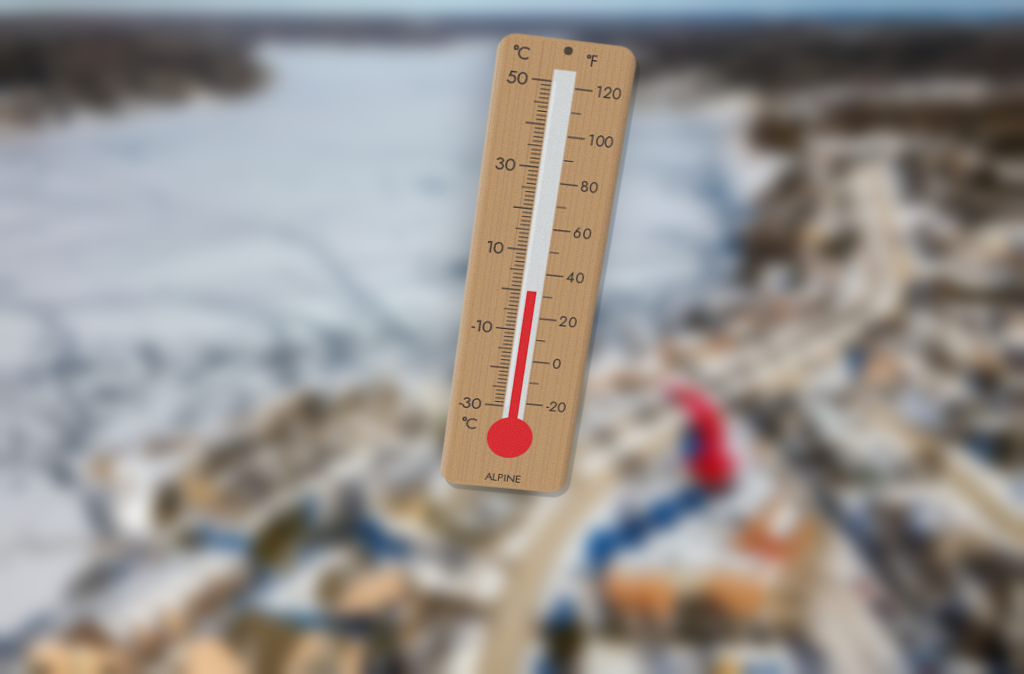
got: 0 °C
